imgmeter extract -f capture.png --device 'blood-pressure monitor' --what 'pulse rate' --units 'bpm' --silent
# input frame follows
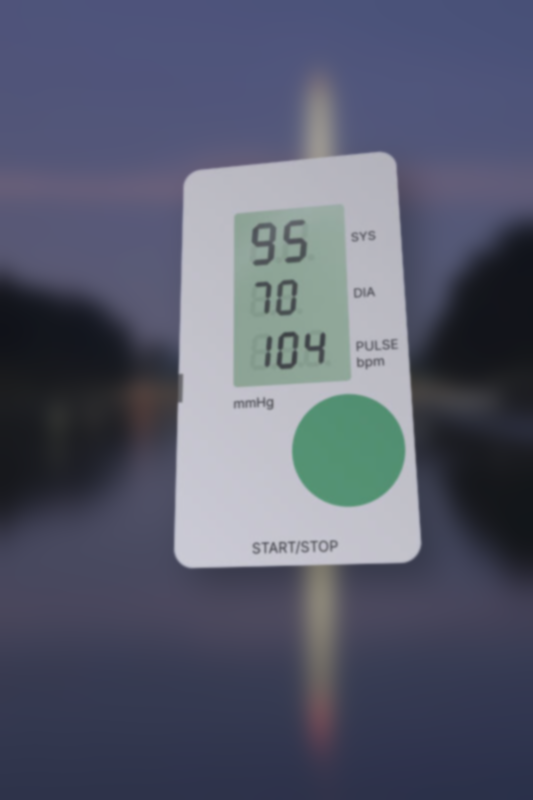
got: 104 bpm
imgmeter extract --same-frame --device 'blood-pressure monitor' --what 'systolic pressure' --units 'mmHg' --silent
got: 95 mmHg
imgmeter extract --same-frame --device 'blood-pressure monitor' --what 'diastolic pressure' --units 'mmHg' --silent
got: 70 mmHg
